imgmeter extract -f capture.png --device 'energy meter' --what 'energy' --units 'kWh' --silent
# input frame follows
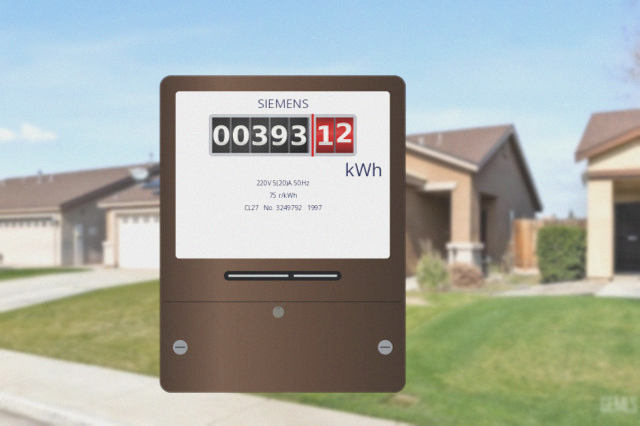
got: 393.12 kWh
